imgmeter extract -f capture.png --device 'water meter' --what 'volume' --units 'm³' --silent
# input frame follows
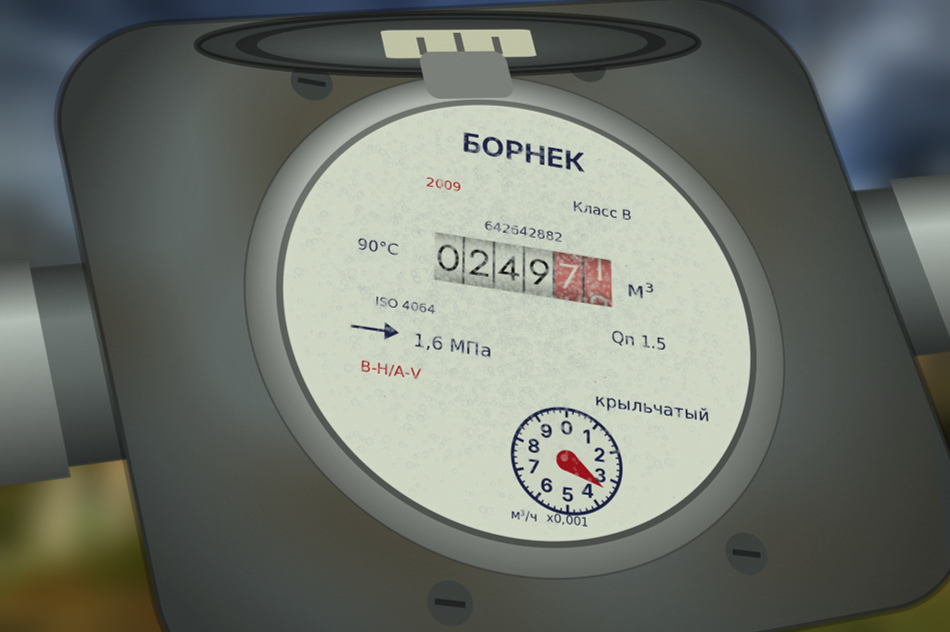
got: 249.713 m³
